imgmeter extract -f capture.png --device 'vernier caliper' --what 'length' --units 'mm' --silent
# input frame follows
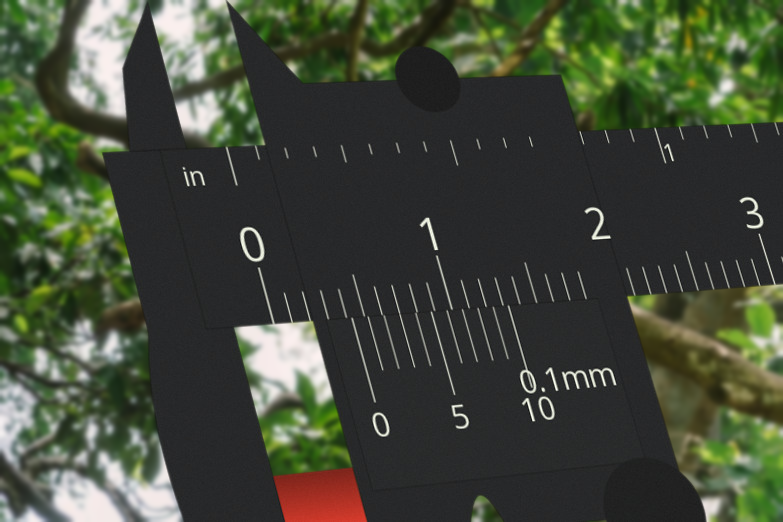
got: 4.3 mm
